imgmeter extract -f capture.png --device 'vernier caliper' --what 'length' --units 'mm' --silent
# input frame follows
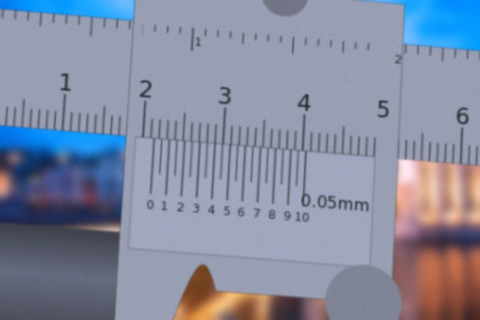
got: 21.4 mm
